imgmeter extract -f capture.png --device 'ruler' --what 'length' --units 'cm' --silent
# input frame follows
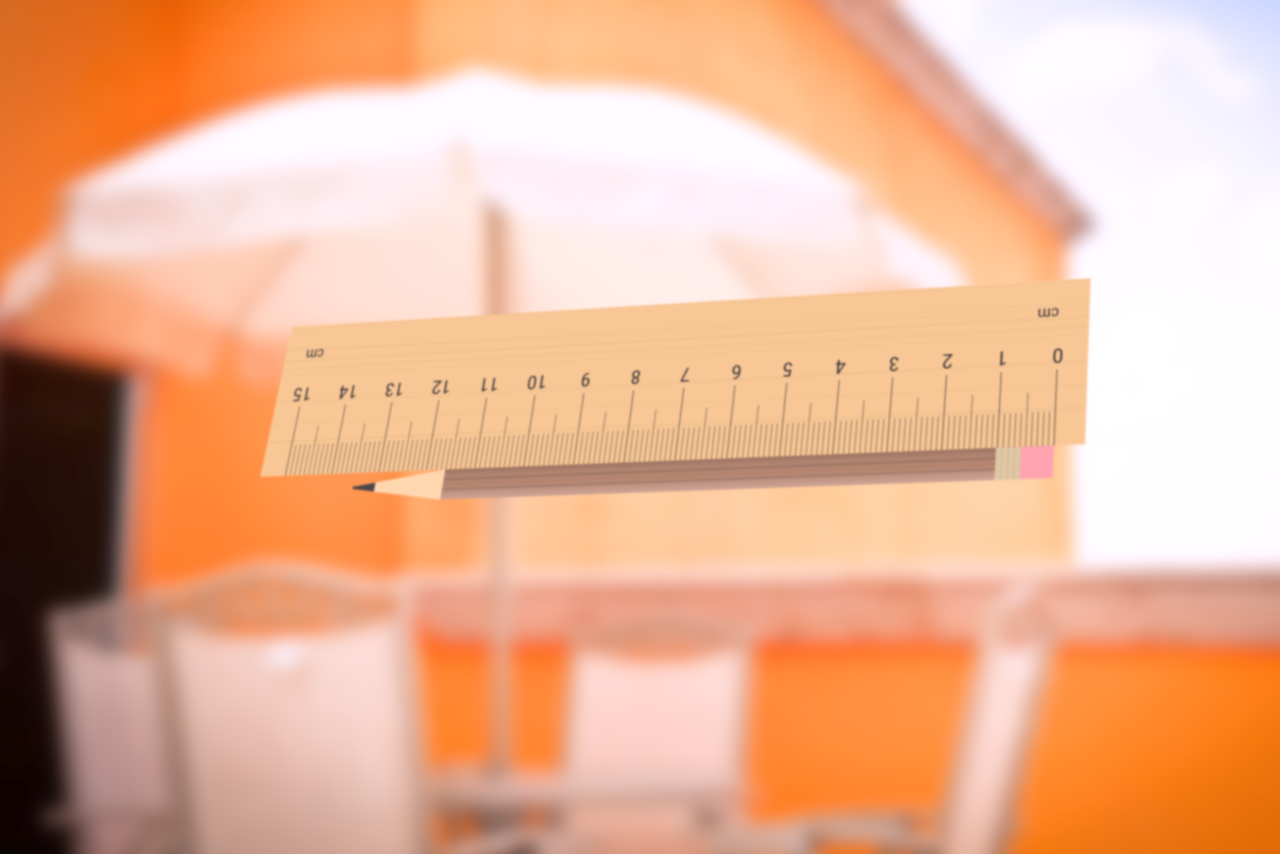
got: 13.5 cm
